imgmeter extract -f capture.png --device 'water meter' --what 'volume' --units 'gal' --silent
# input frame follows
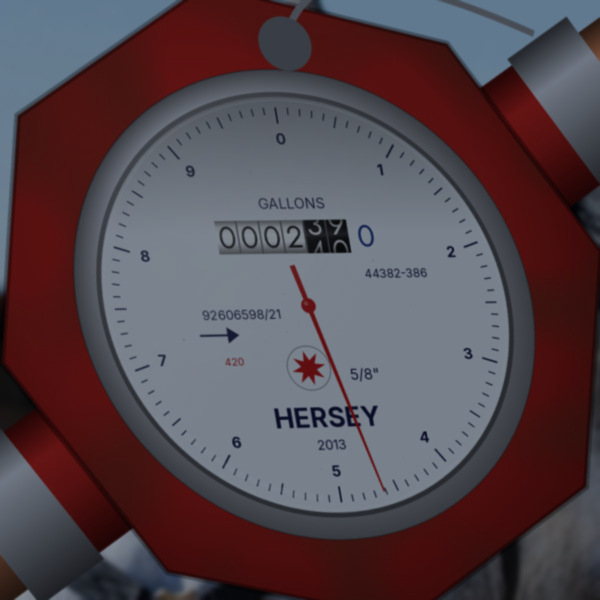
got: 2394.6 gal
